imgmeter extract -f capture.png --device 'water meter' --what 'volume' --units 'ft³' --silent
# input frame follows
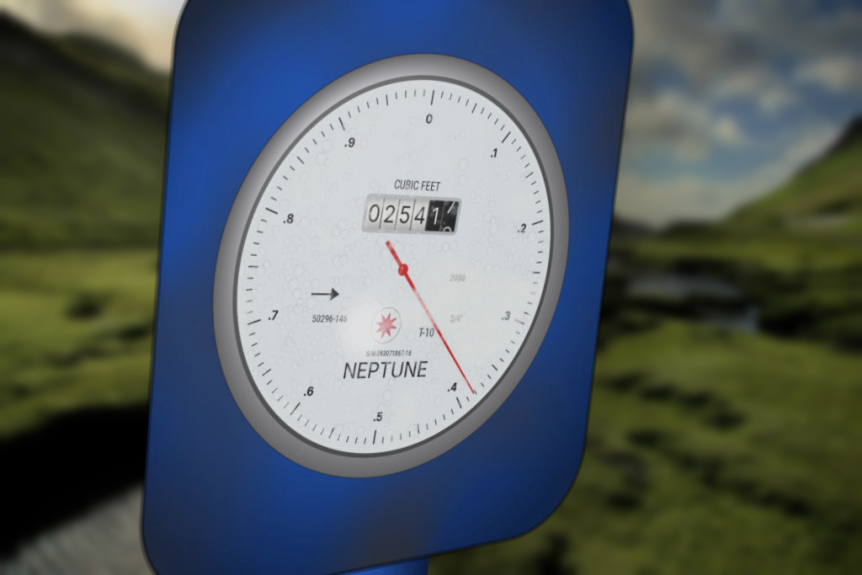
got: 25417.38 ft³
